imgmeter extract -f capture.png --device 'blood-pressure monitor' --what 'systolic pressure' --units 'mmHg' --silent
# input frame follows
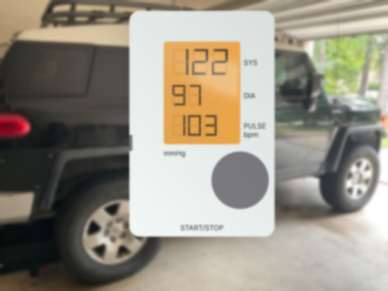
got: 122 mmHg
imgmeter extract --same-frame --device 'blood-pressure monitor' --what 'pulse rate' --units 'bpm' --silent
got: 103 bpm
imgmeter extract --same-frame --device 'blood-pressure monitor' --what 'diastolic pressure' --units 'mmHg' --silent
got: 97 mmHg
